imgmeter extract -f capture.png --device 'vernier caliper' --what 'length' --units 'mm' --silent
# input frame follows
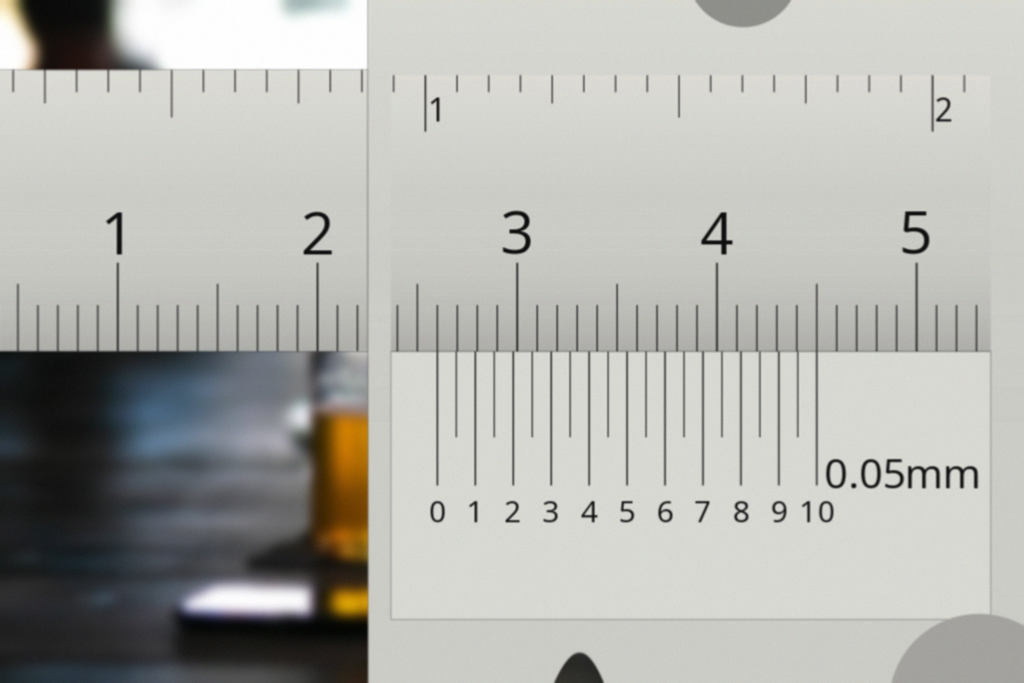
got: 26.0 mm
